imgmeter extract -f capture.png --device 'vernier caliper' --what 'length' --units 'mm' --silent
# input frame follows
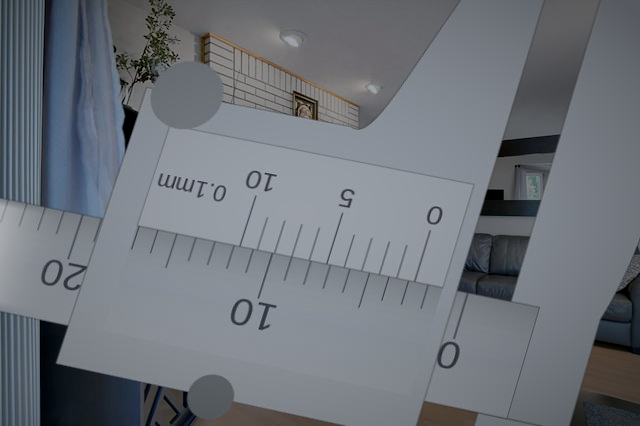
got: 2.7 mm
